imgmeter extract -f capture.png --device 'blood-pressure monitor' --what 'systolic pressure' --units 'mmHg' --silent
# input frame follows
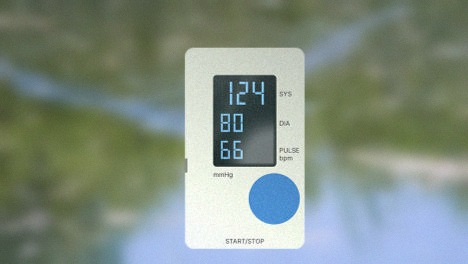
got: 124 mmHg
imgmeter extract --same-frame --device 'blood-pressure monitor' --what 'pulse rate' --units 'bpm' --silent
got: 66 bpm
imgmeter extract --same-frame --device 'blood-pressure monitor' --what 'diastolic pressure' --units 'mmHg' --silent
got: 80 mmHg
